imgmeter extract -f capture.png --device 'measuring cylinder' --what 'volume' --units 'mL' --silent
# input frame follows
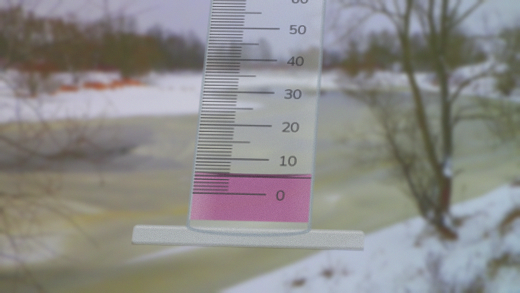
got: 5 mL
